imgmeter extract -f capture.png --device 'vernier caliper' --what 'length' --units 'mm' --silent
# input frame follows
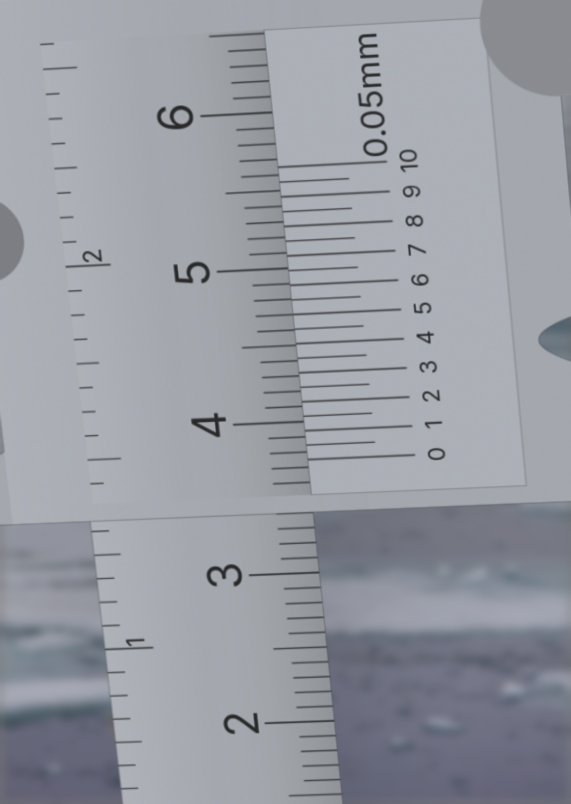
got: 37.5 mm
